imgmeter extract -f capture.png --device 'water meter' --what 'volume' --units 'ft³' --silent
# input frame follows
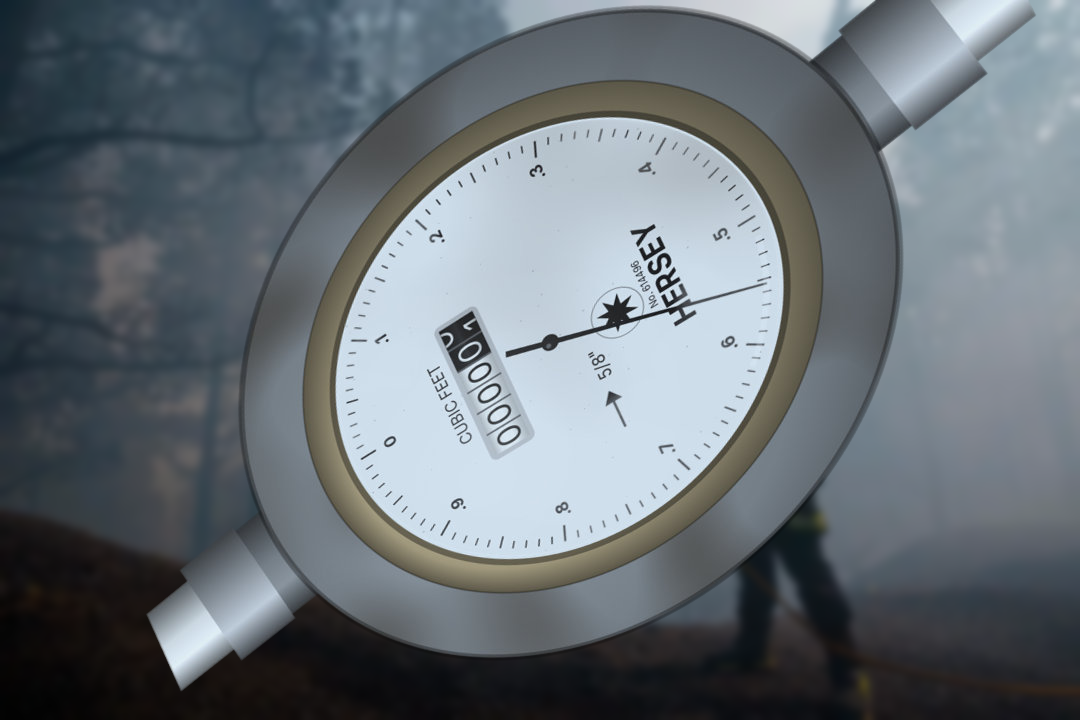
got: 0.55 ft³
